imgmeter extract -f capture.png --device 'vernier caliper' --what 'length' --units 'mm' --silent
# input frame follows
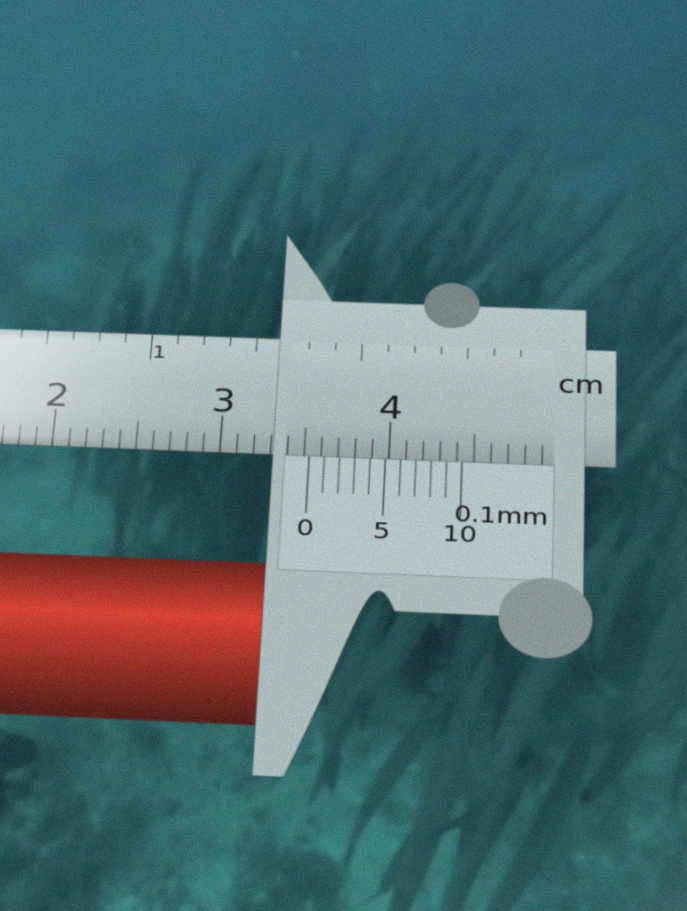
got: 35.3 mm
